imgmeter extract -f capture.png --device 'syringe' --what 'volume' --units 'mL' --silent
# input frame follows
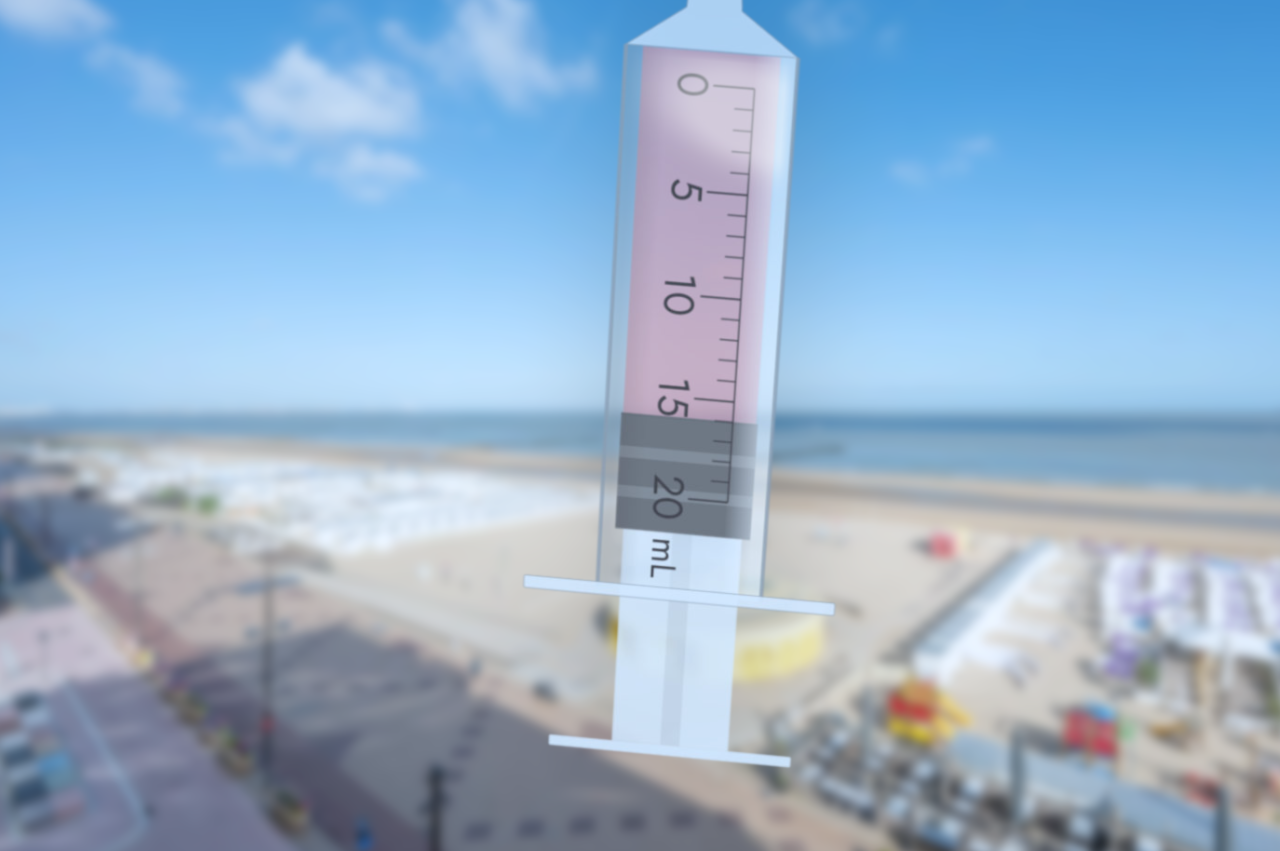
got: 16 mL
